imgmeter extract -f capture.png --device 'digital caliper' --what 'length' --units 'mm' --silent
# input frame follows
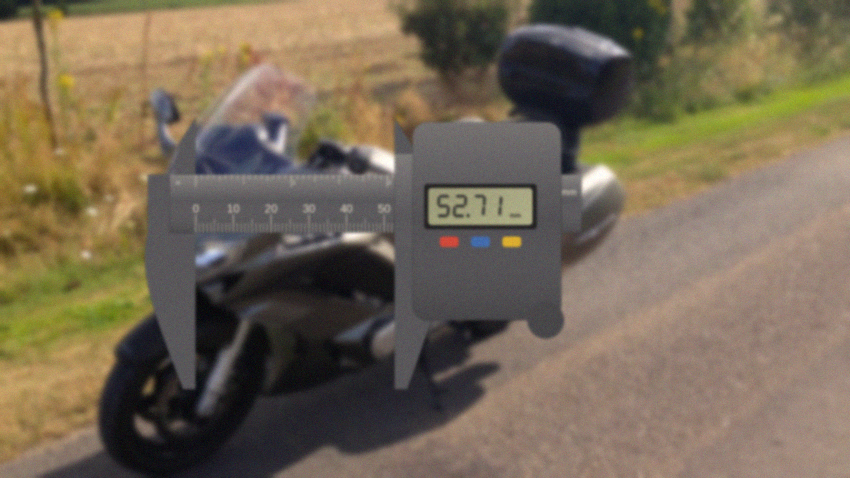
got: 52.71 mm
